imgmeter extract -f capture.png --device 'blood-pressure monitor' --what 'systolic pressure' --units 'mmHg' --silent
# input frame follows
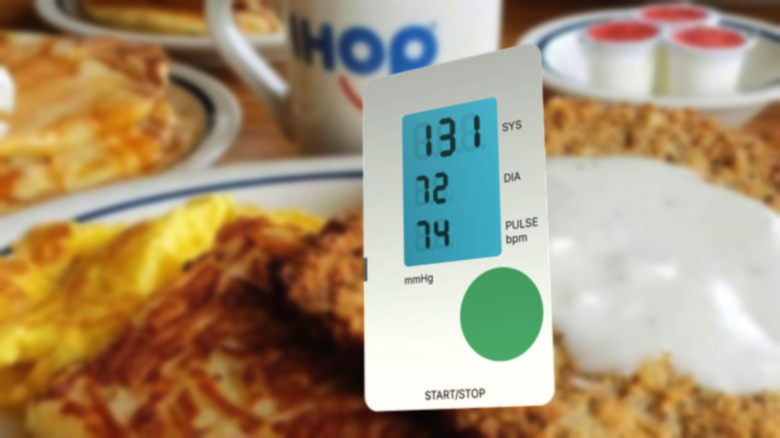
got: 131 mmHg
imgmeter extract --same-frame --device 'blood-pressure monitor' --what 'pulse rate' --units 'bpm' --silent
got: 74 bpm
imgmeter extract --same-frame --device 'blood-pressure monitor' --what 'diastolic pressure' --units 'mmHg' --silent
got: 72 mmHg
